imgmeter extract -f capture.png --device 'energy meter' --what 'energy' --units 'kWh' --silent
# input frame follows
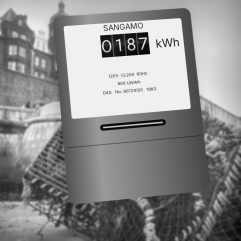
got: 187 kWh
